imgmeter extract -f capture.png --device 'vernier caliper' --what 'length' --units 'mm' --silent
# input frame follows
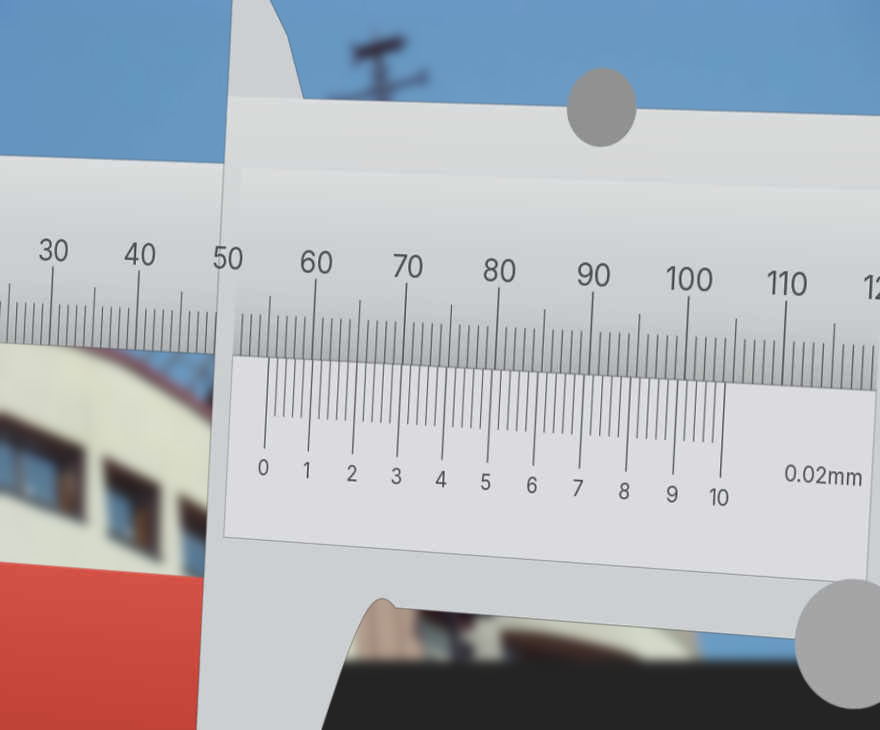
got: 55.2 mm
